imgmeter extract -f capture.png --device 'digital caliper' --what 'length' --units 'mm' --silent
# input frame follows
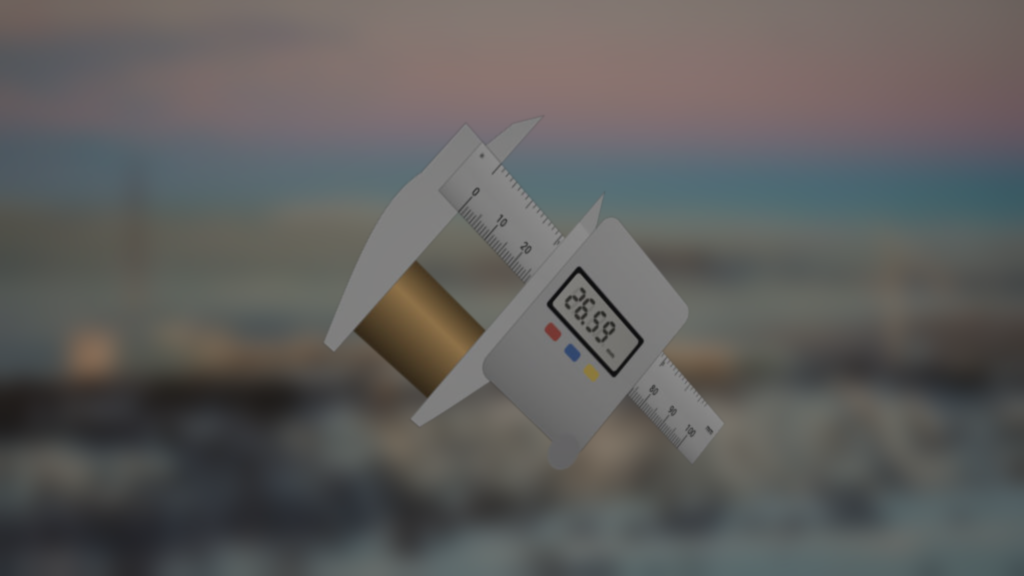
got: 26.59 mm
